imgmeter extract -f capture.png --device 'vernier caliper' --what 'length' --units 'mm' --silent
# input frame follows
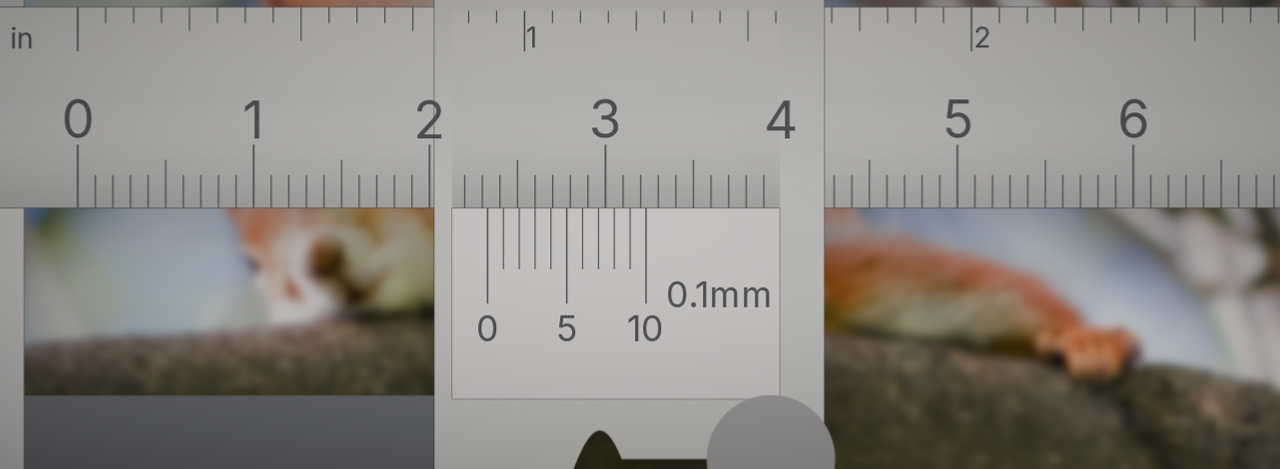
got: 23.3 mm
